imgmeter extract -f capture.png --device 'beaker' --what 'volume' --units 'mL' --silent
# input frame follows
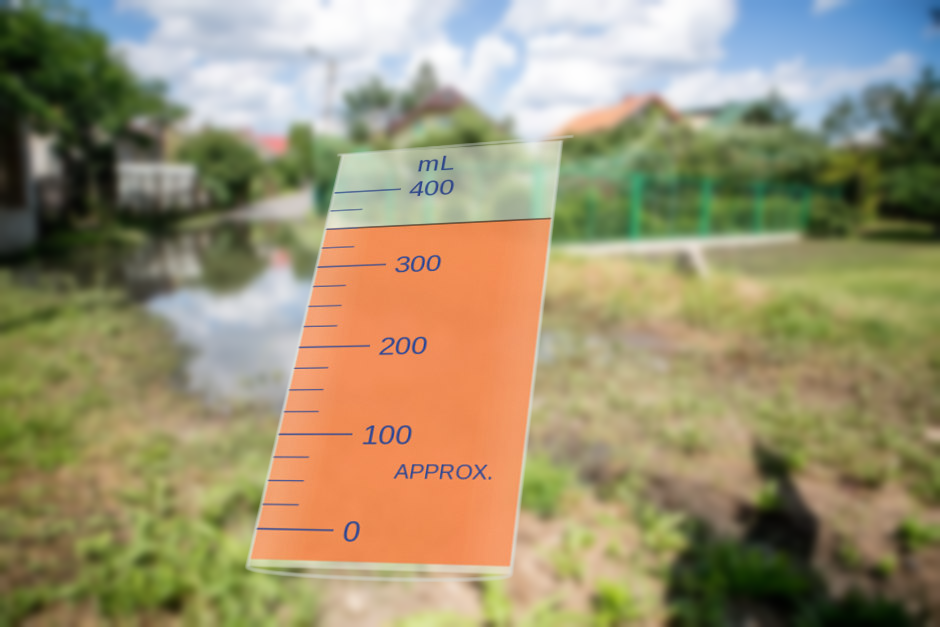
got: 350 mL
